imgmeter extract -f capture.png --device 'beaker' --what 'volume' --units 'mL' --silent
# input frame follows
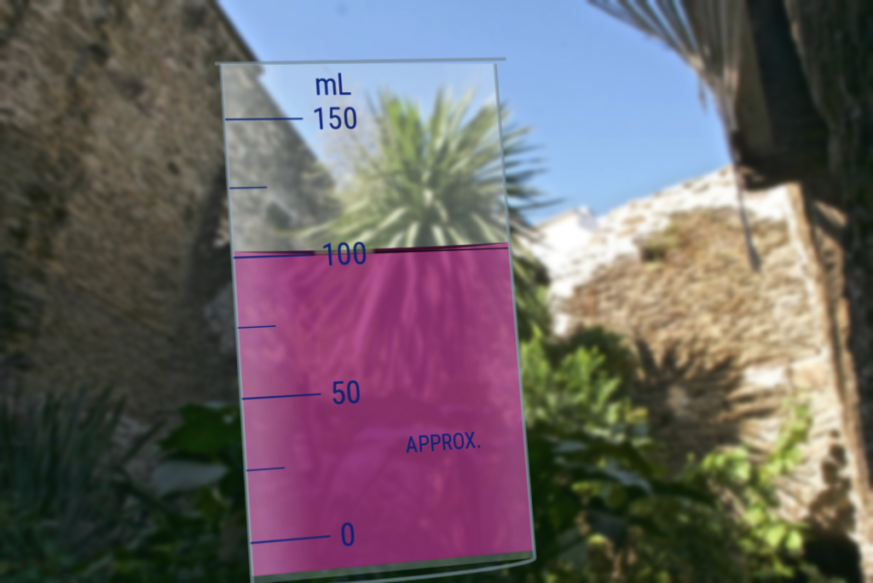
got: 100 mL
